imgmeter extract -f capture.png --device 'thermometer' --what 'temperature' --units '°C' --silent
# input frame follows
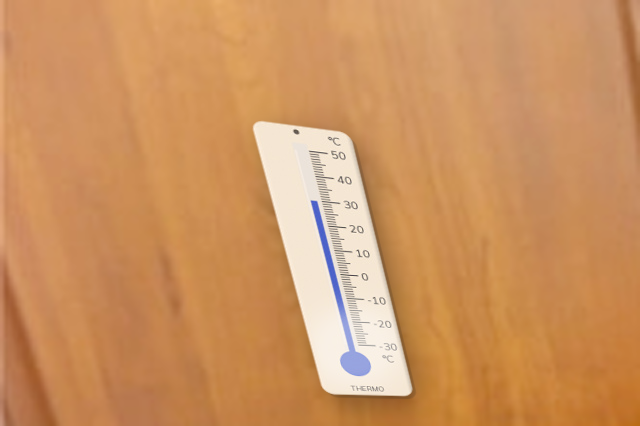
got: 30 °C
